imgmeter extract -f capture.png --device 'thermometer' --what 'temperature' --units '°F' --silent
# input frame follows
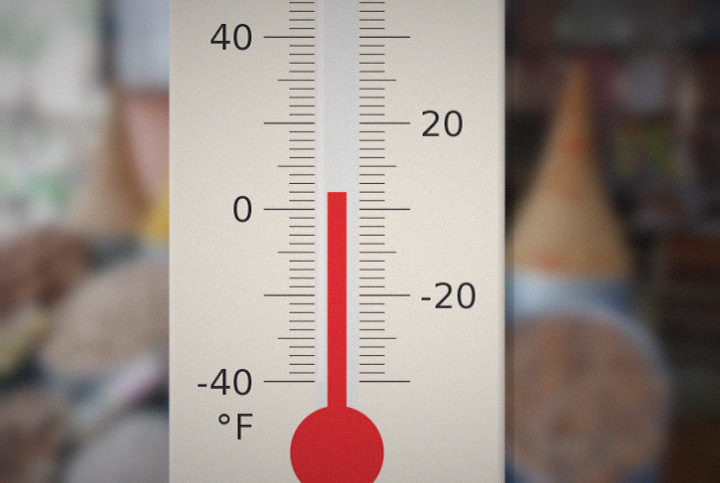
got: 4 °F
